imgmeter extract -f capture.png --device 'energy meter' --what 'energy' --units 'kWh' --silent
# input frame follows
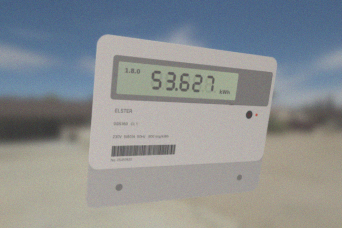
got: 53.627 kWh
